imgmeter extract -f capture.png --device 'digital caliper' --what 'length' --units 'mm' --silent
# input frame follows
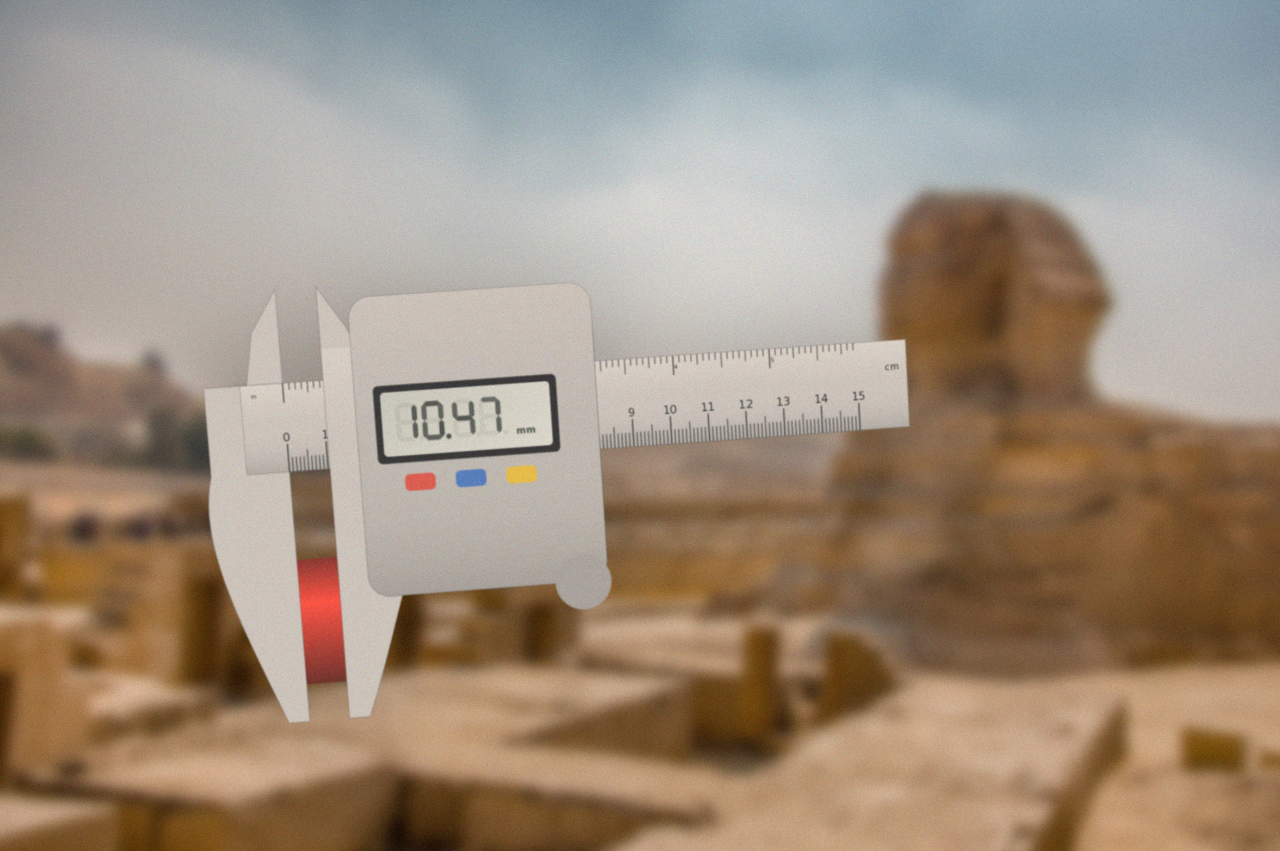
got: 10.47 mm
